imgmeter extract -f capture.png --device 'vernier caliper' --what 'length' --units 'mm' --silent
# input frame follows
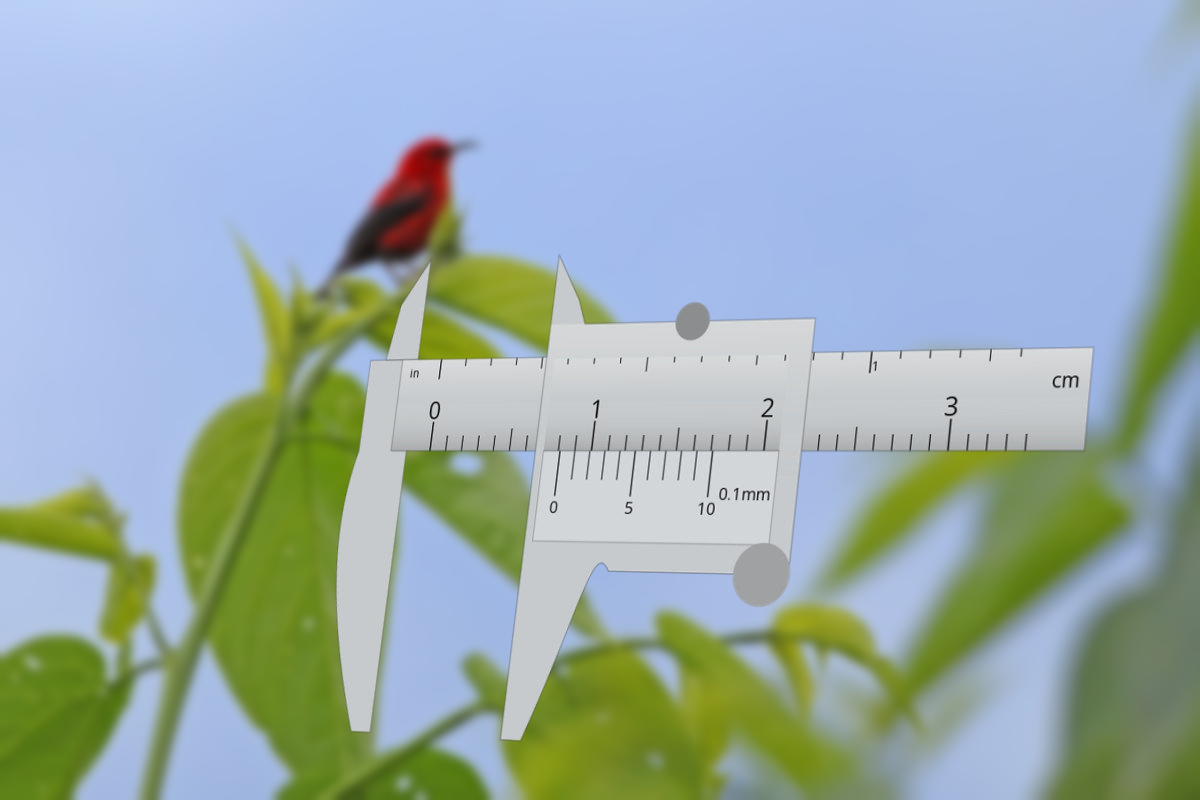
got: 8.1 mm
